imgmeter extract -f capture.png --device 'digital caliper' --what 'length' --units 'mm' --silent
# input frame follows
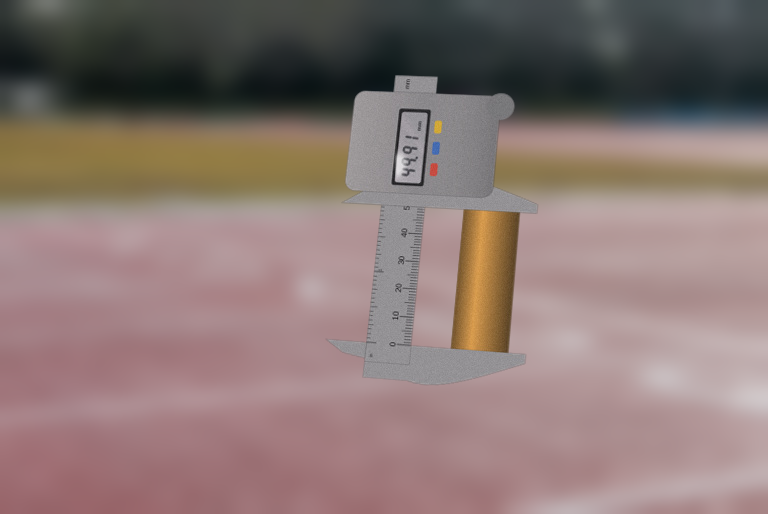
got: 49.91 mm
